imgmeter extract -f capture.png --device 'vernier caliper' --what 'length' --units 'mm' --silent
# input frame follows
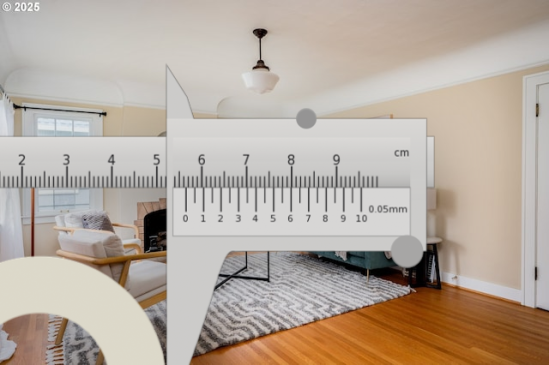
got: 56.5 mm
